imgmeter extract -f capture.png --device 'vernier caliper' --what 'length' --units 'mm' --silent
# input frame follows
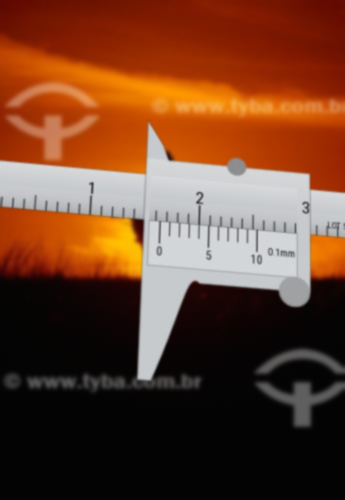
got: 16.4 mm
